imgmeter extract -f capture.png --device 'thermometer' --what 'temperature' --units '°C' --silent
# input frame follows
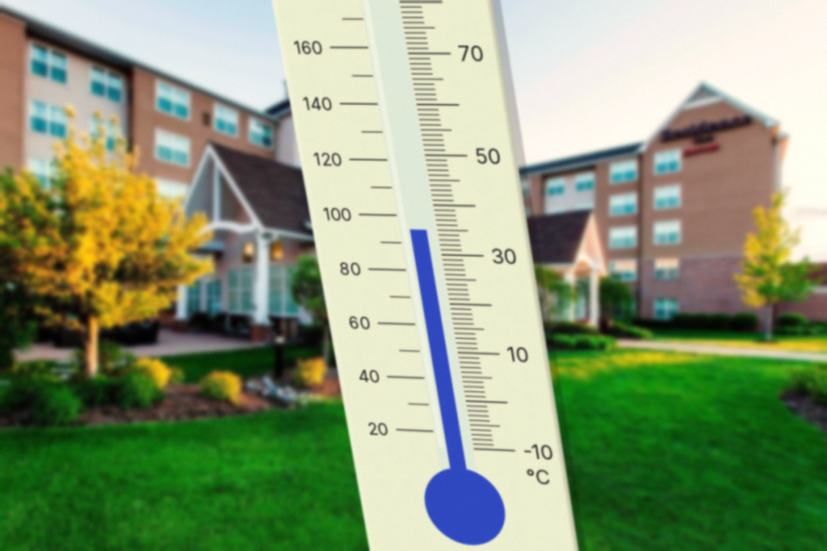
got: 35 °C
